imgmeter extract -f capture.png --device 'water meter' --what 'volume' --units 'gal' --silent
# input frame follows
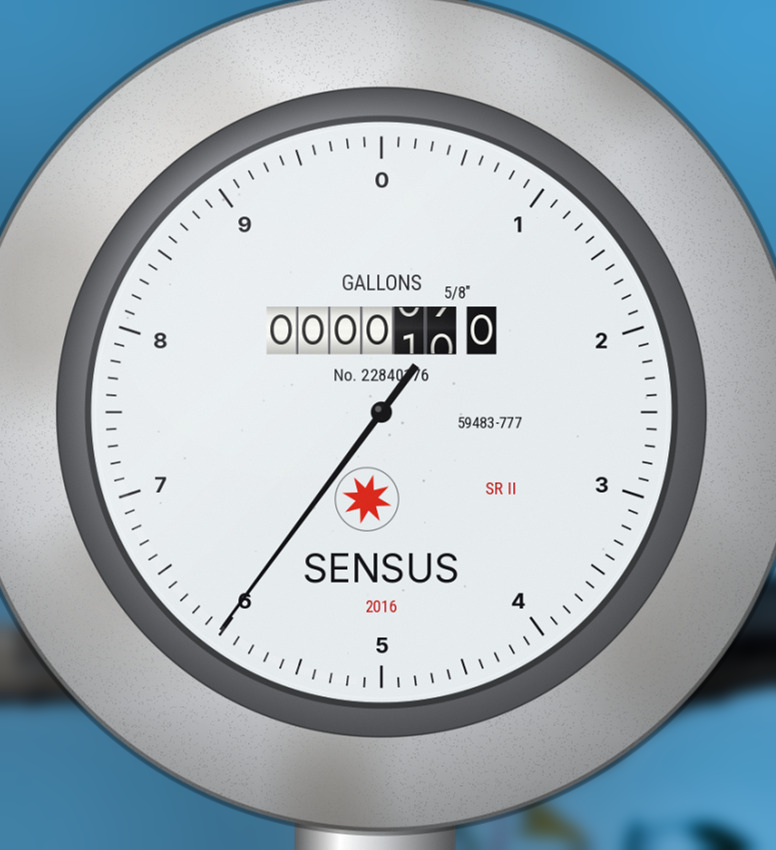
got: 96.0 gal
